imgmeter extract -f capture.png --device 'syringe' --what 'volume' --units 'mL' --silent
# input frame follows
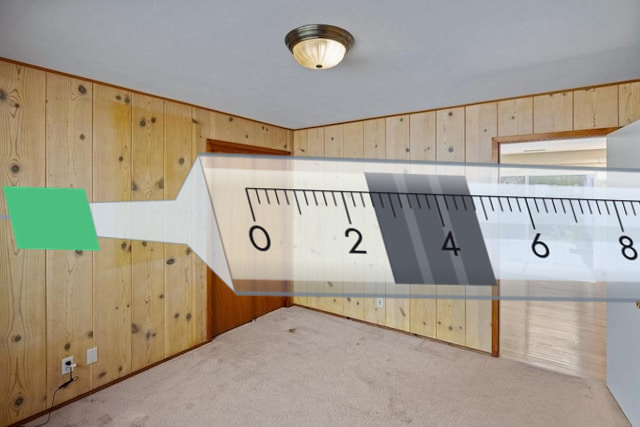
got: 2.6 mL
